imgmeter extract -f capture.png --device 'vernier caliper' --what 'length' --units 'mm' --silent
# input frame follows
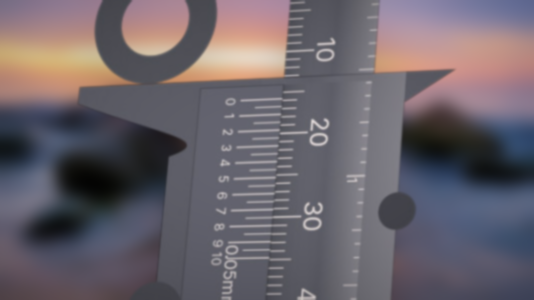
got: 15.8 mm
